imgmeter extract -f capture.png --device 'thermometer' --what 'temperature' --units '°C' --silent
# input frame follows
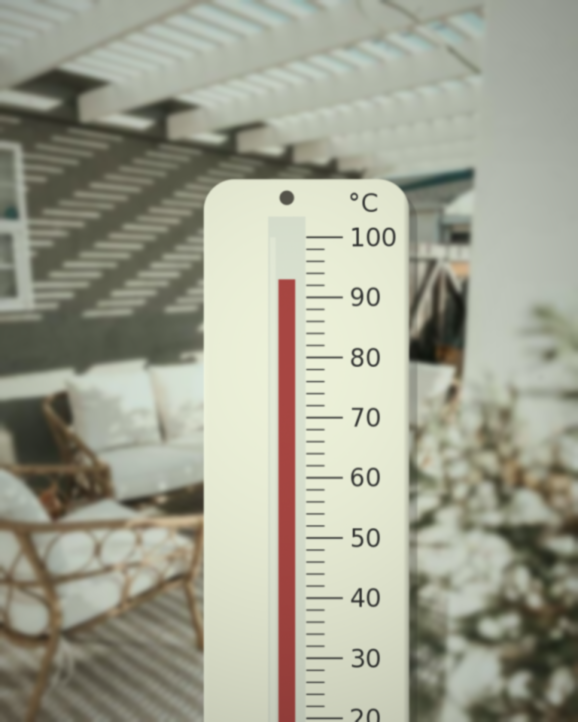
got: 93 °C
